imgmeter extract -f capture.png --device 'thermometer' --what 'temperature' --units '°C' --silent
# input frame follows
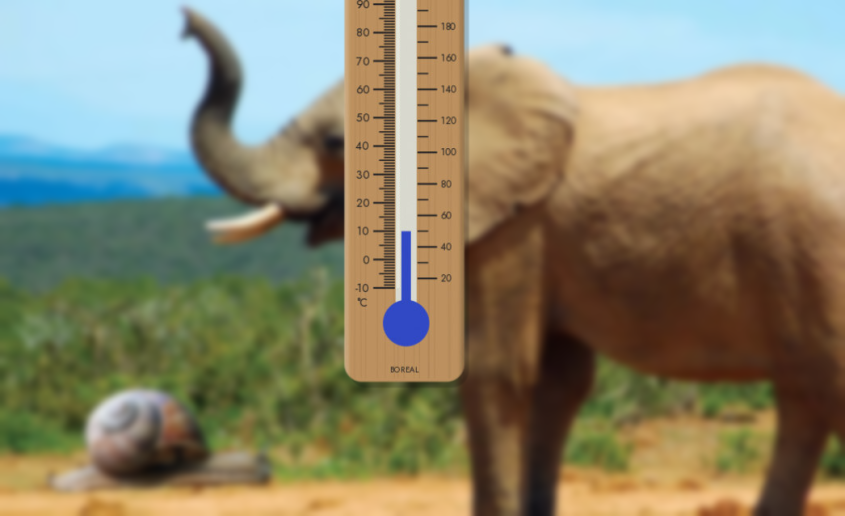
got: 10 °C
